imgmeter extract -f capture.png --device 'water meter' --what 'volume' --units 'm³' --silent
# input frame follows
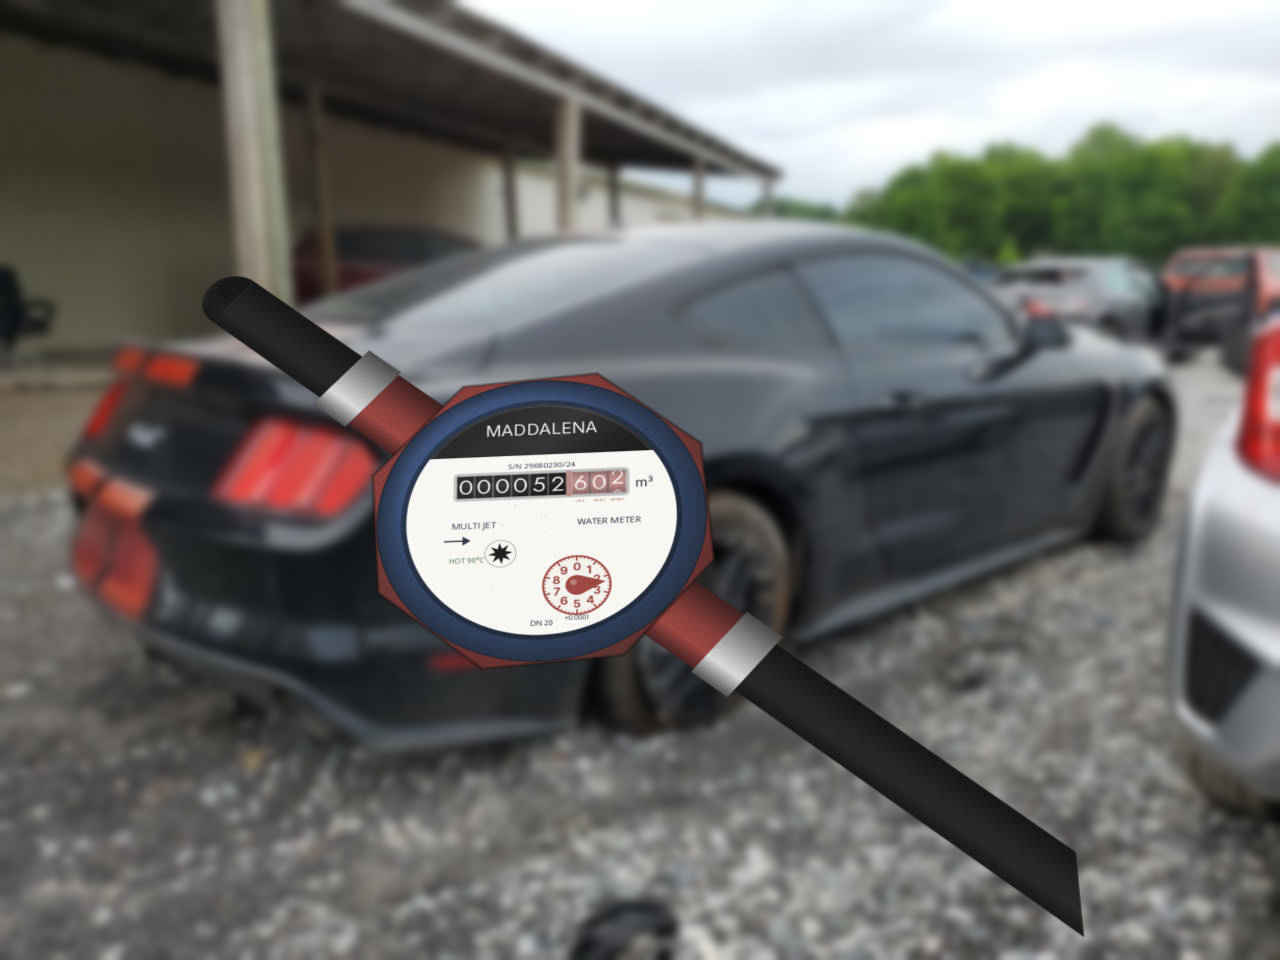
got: 52.6022 m³
